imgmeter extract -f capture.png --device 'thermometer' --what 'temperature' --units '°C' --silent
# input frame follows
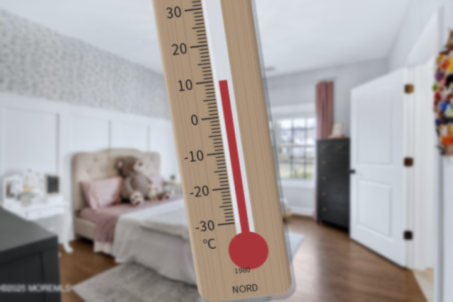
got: 10 °C
